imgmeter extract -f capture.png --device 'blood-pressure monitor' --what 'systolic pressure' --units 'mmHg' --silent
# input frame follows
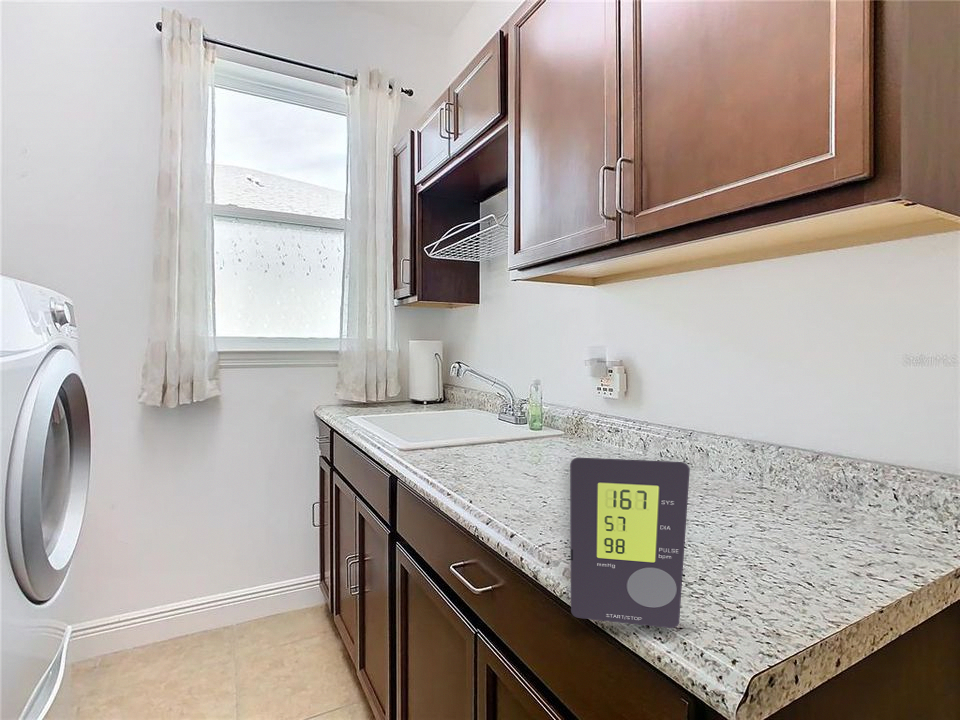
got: 167 mmHg
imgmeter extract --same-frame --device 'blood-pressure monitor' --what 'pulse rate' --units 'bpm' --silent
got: 98 bpm
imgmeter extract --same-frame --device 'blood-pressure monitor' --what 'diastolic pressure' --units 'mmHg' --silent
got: 57 mmHg
